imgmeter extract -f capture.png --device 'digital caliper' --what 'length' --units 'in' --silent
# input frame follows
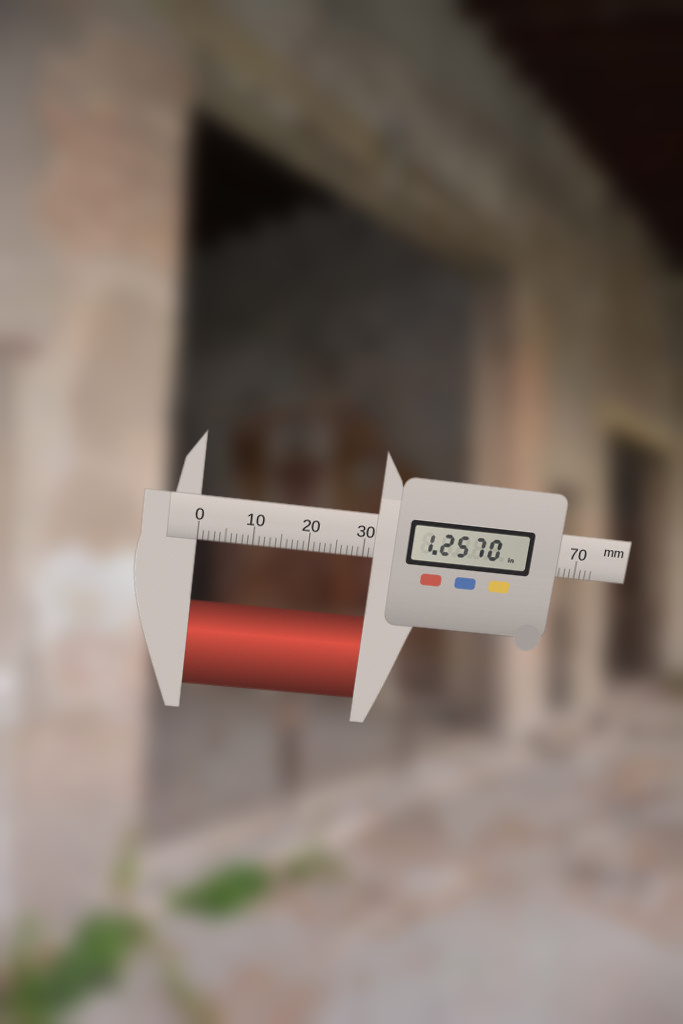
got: 1.2570 in
